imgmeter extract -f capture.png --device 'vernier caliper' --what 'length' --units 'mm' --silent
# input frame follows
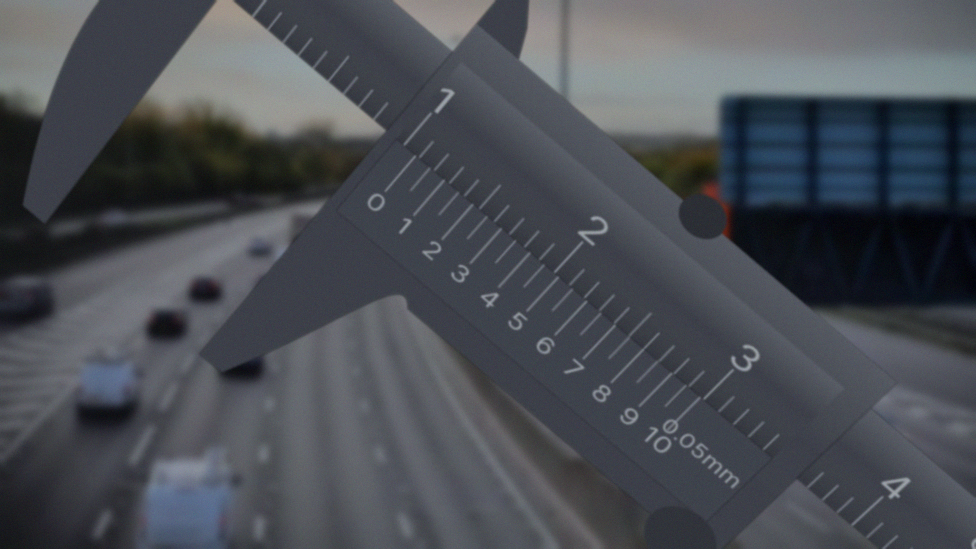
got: 10.8 mm
